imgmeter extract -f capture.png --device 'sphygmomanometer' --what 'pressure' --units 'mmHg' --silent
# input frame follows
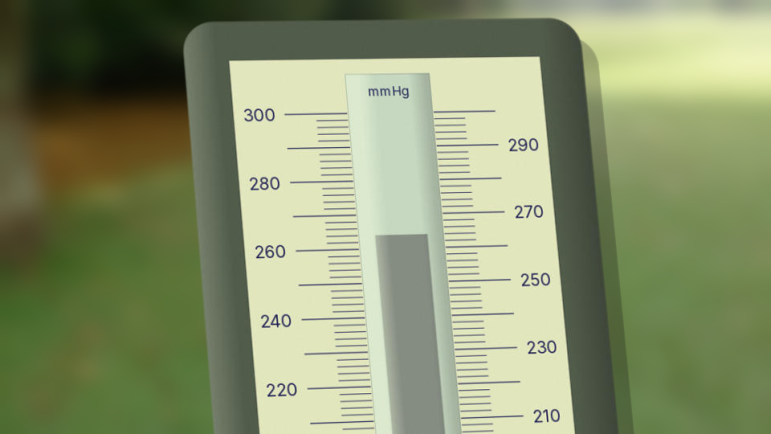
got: 264 mmHg
